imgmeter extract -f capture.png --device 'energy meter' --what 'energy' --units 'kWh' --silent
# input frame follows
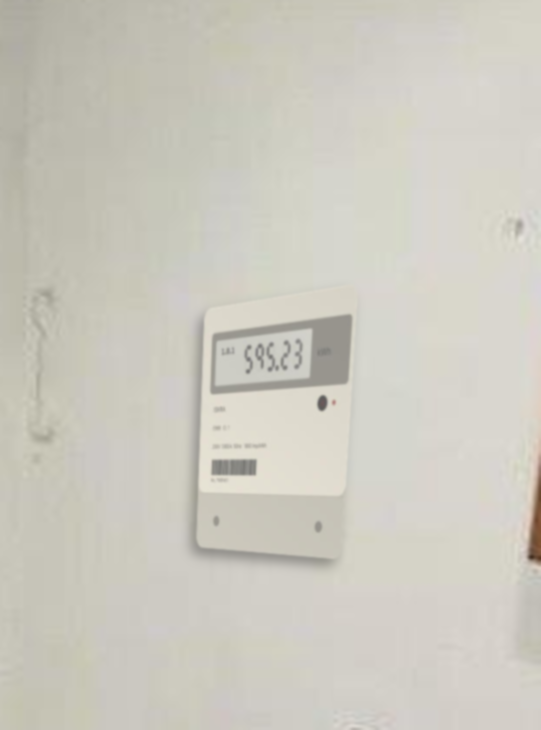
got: 595.23 kWh
